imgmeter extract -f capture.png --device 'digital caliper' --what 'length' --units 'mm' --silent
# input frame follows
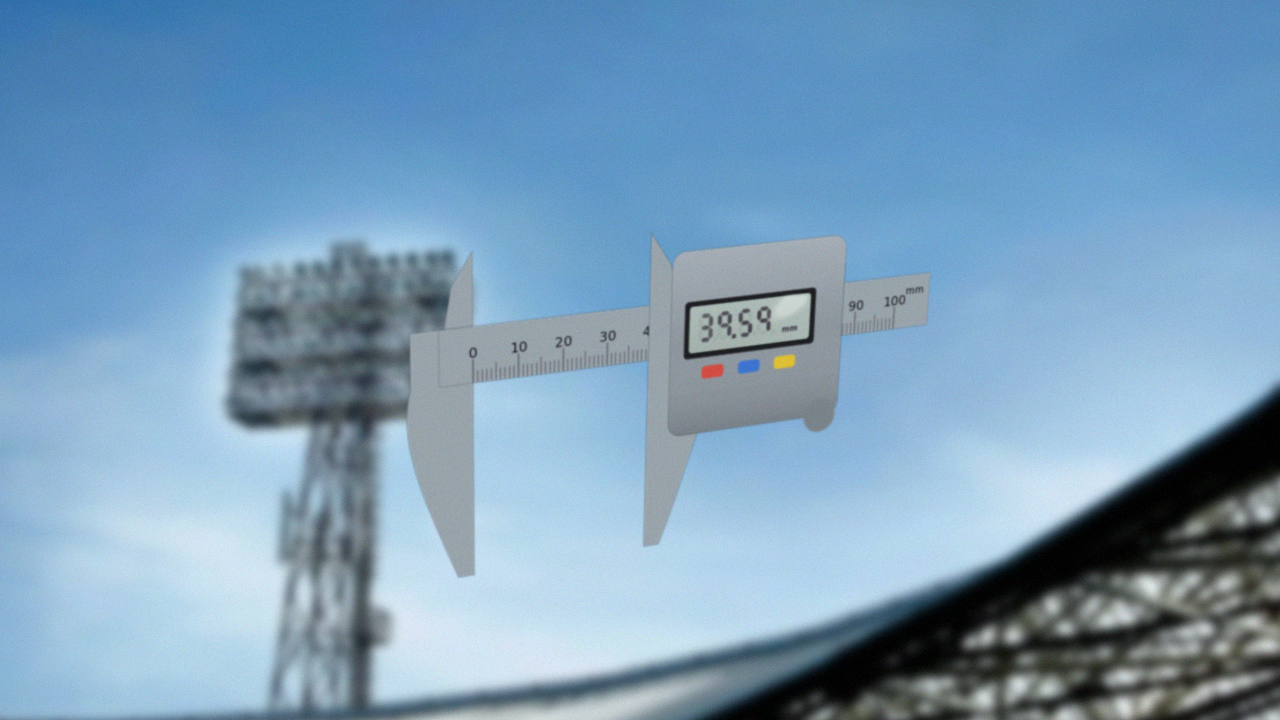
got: 39.59 mm
